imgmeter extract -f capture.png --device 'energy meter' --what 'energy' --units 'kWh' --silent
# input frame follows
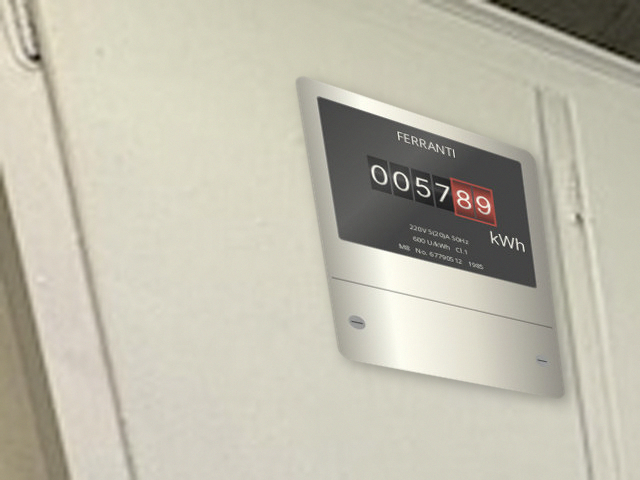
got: 57.89 kWh
